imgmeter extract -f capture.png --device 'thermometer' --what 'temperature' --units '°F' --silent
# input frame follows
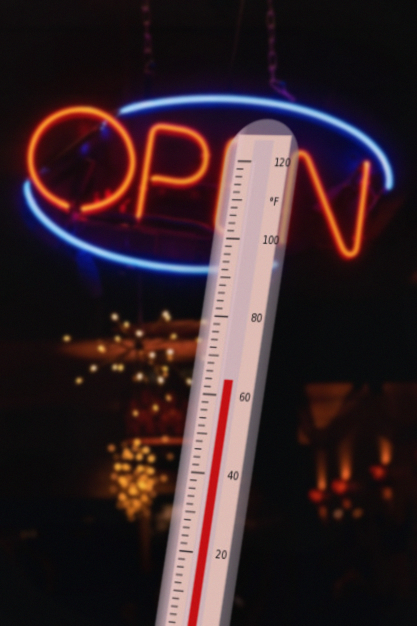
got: 64 °F
